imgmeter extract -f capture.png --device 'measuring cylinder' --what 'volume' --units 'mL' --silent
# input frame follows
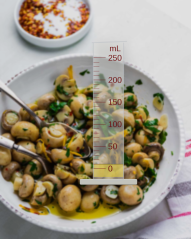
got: 10 mL
